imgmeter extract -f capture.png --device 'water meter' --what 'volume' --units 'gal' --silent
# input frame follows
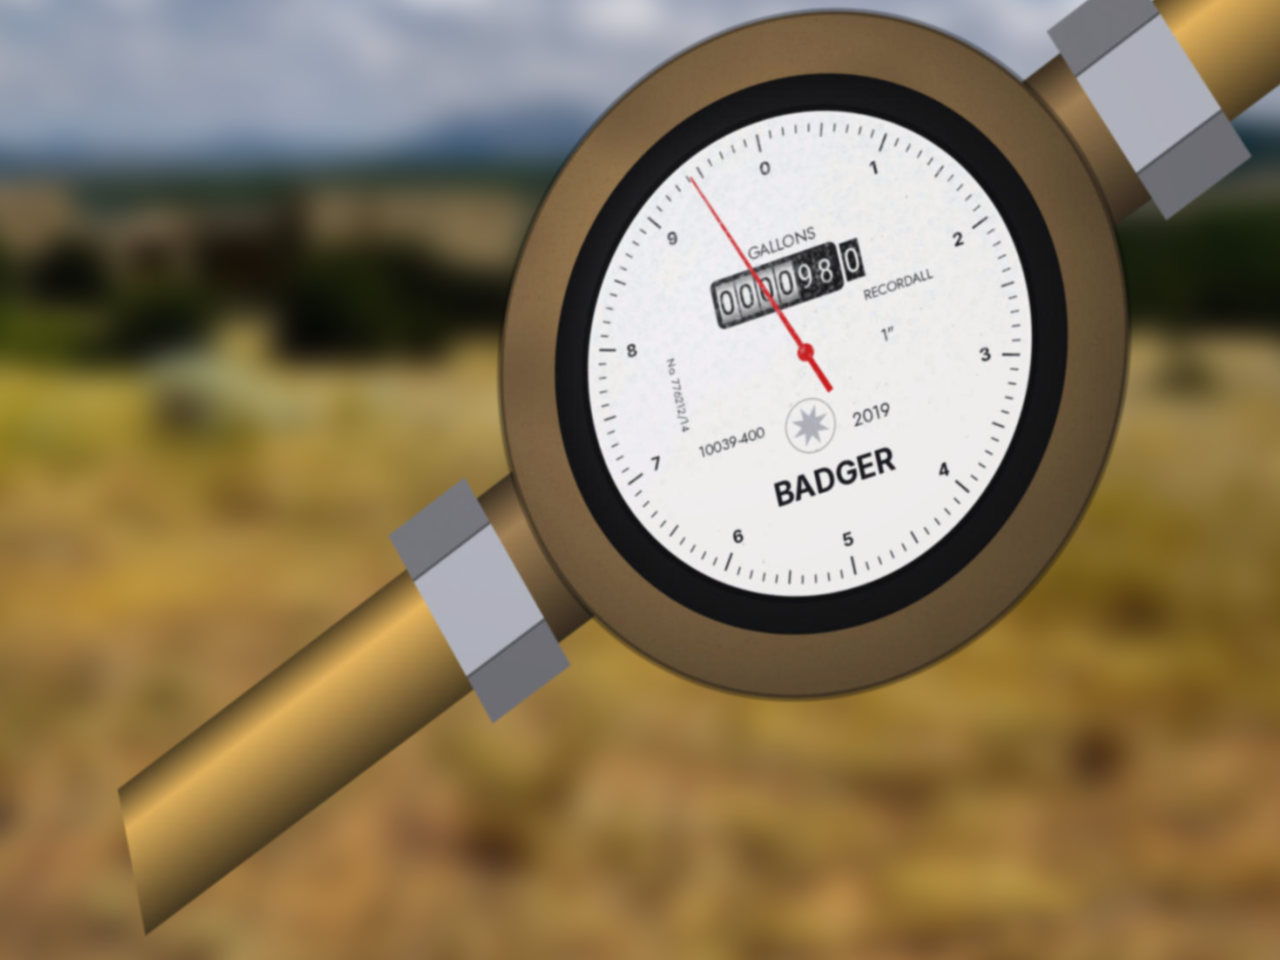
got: 979.4 gal
